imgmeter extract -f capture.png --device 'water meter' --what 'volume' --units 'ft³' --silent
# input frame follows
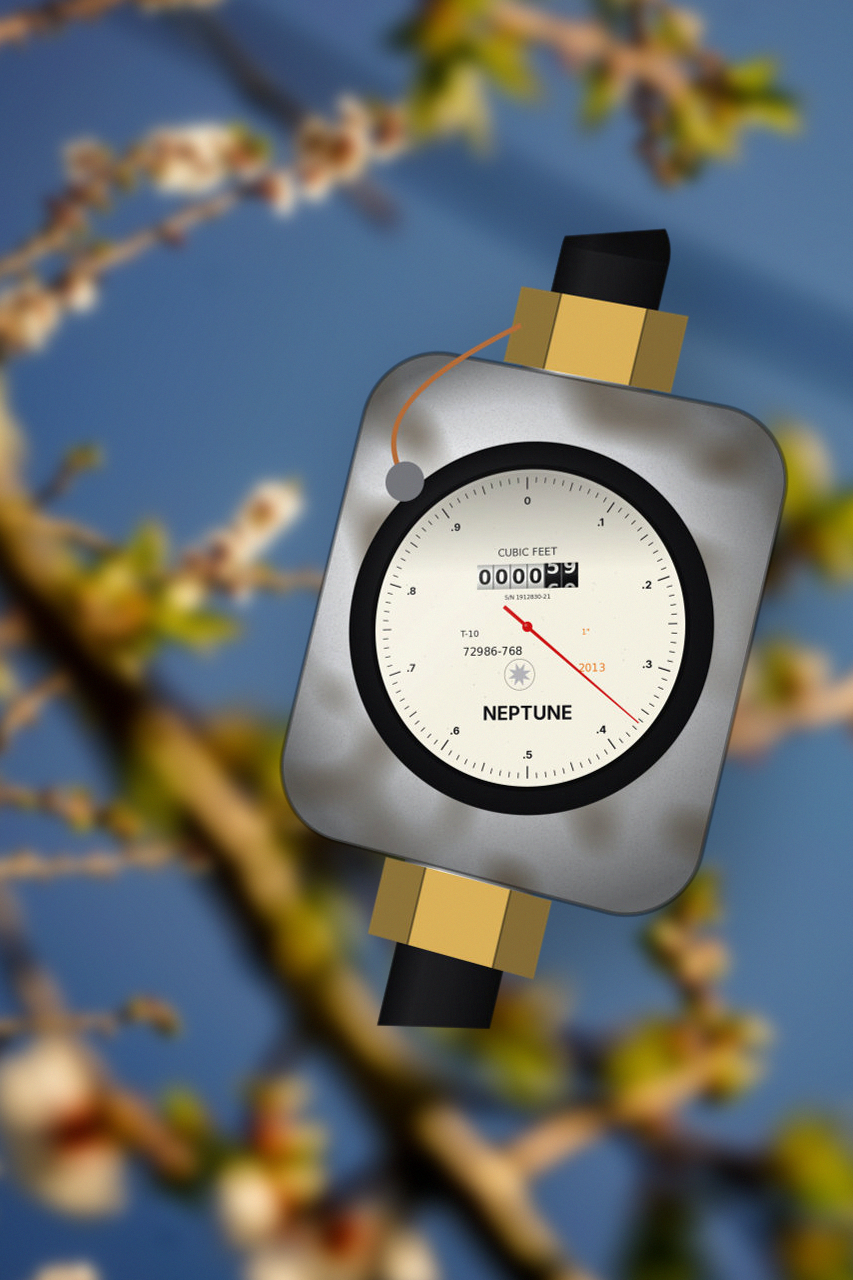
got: 59.36 ft³
